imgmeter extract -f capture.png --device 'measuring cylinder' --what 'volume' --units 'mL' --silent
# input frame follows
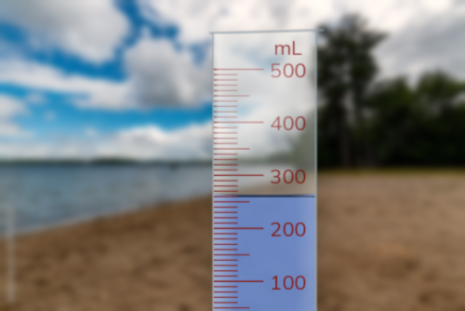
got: 260 mL
